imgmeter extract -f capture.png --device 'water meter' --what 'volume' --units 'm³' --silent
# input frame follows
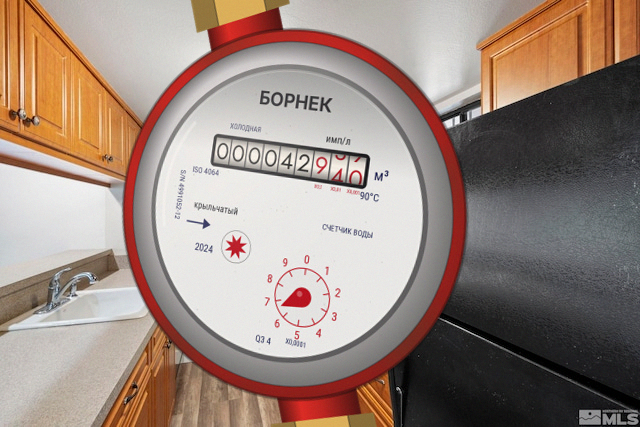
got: 42.9396 m³
